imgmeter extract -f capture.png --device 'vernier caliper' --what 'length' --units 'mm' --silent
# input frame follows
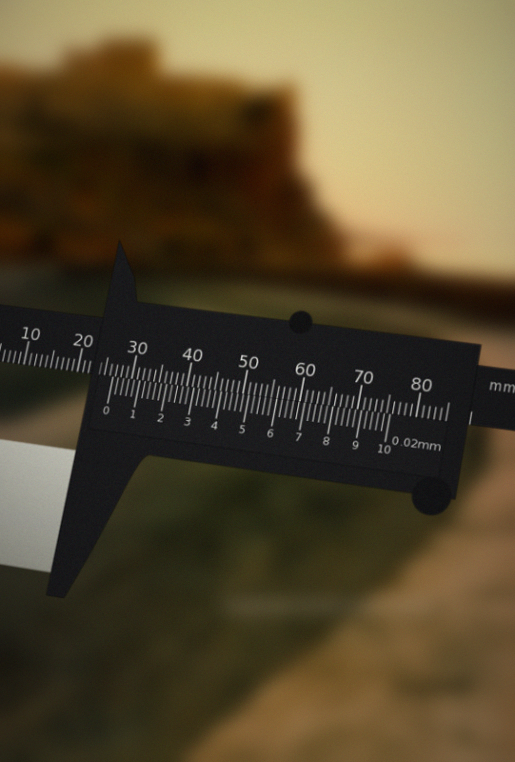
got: 26.6 mm
